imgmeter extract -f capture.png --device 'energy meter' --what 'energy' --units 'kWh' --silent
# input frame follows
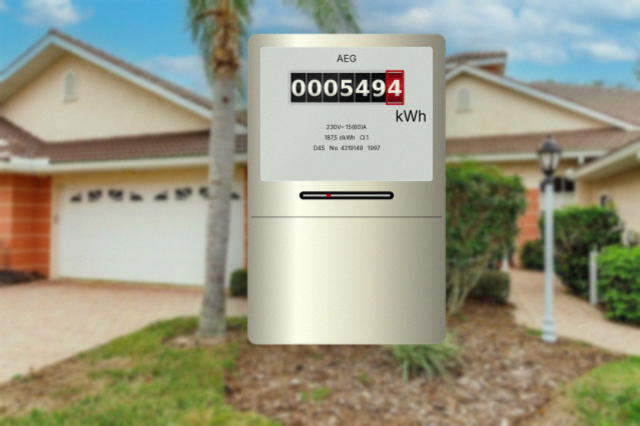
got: 549.4 kWh
